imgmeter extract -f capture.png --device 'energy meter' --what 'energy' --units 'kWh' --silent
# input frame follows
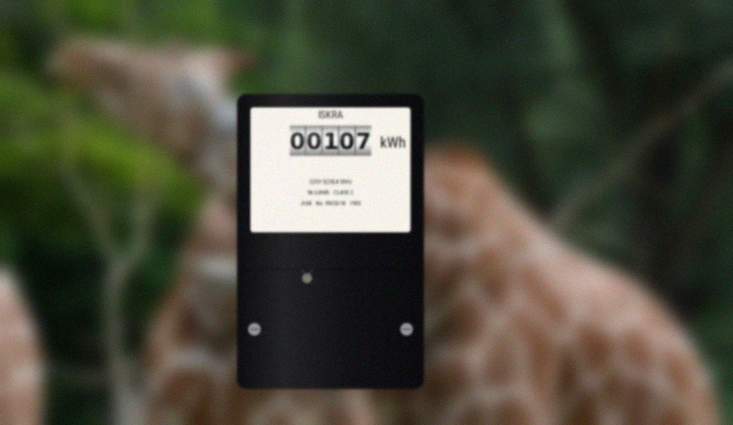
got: 107 kWh
